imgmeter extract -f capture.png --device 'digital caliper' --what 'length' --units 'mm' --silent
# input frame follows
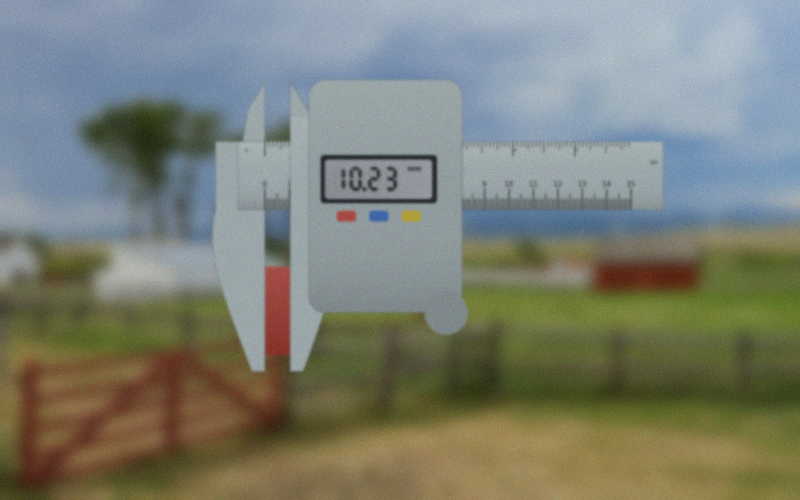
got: 10.23 mm
